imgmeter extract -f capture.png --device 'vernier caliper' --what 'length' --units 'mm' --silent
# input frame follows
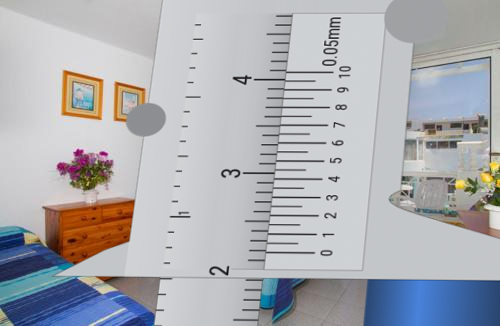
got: 21.8 mm
